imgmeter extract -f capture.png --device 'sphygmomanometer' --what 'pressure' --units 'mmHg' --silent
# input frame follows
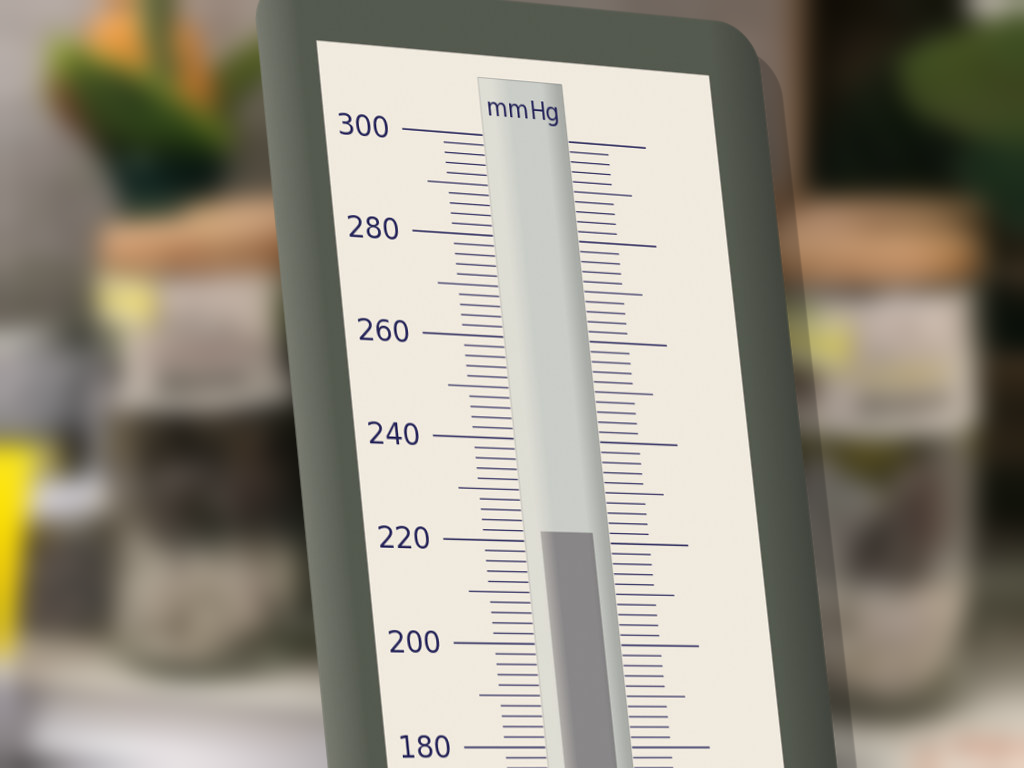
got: 222 mmHg
